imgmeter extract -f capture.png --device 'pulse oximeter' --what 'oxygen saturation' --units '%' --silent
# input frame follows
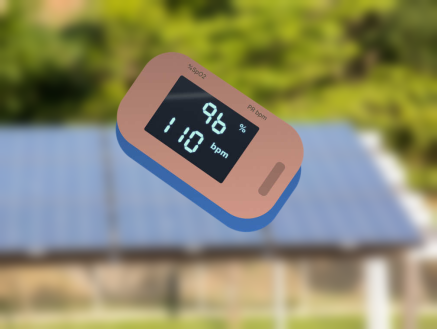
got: 96 %
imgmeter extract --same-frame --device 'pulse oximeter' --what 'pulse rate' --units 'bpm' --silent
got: 110 bpm
